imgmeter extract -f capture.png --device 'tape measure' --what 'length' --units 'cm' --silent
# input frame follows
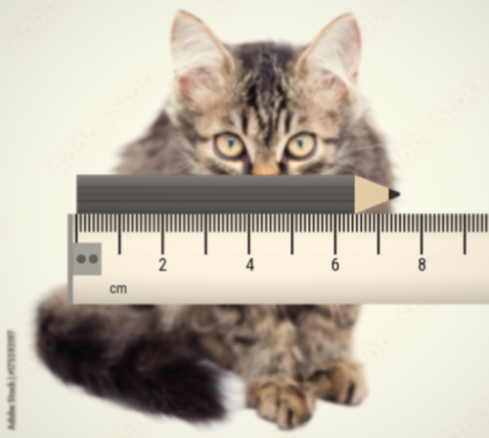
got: 7.5 cm
